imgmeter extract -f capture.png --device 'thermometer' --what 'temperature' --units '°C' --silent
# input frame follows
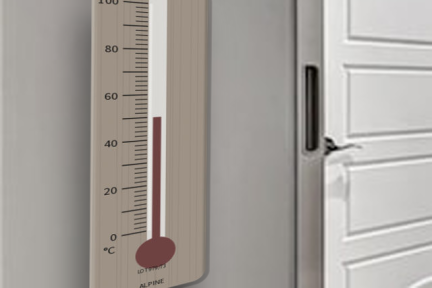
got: 50 °C
